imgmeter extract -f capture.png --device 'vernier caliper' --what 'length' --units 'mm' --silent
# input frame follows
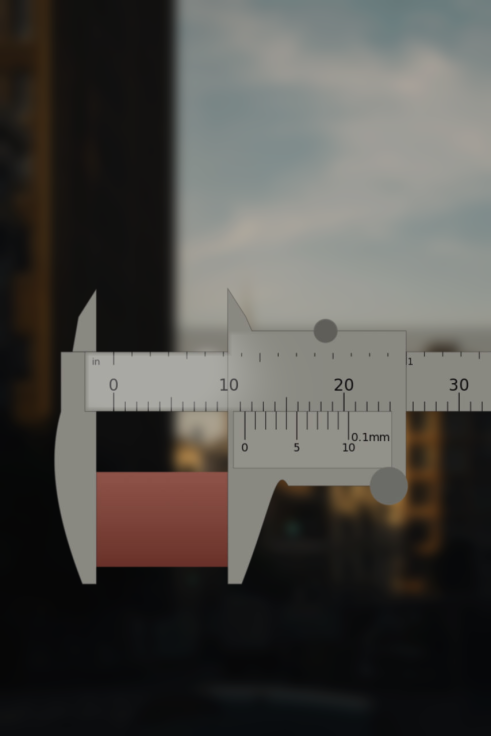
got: 11.4 mm
